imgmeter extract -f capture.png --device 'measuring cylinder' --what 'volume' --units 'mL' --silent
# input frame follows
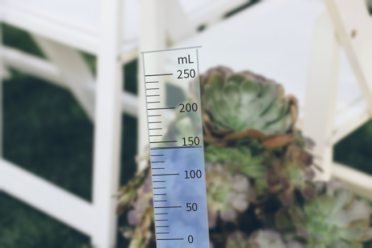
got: 140 mL
